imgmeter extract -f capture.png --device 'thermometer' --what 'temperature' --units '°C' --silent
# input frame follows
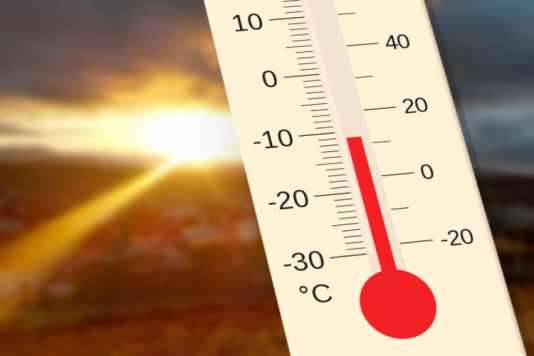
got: -11 °C
